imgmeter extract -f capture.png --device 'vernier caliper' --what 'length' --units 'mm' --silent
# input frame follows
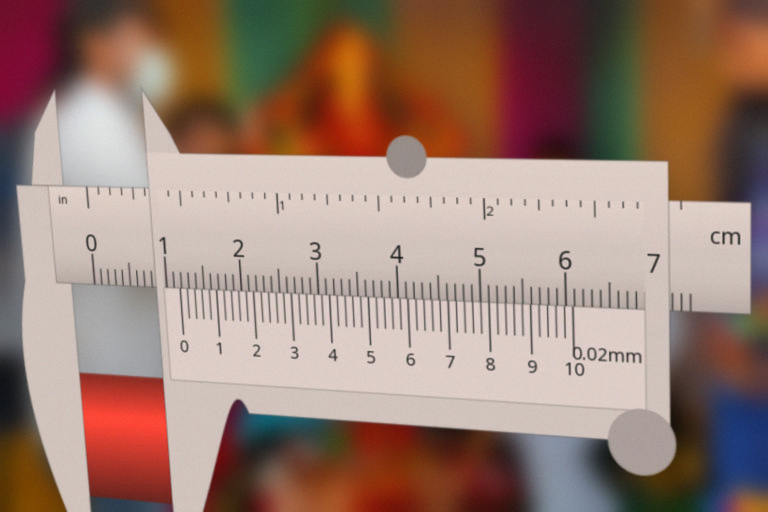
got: 11.8 mm
